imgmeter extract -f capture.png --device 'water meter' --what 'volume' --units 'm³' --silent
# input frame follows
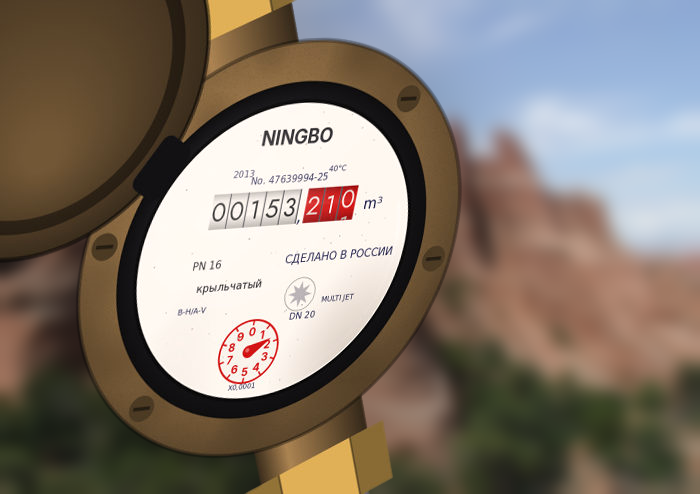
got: 153.2101 m³
